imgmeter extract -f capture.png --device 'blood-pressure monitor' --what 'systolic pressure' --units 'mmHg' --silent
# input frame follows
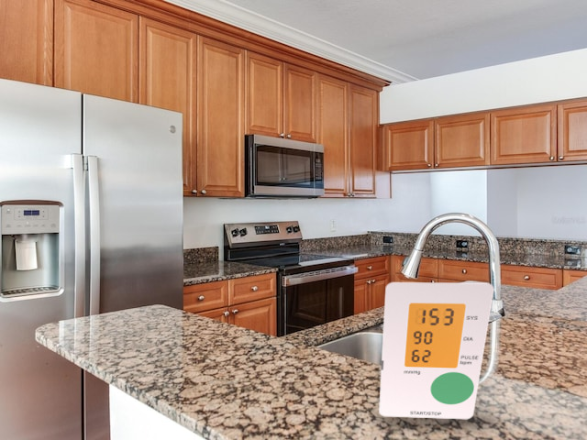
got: 153 mmHg
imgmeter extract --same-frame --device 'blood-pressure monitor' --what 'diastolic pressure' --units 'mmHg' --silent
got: 90 mmHg
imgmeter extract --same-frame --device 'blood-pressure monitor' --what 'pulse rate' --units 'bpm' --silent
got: 62 bpm
